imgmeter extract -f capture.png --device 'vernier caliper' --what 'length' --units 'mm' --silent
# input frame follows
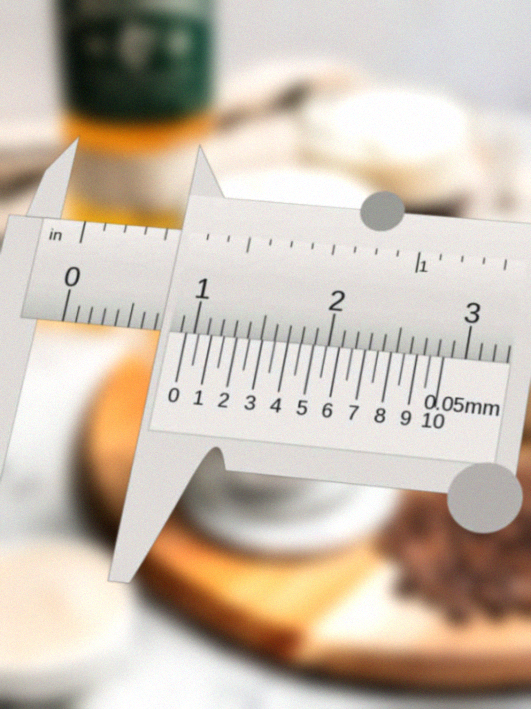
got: 9.4 mm
